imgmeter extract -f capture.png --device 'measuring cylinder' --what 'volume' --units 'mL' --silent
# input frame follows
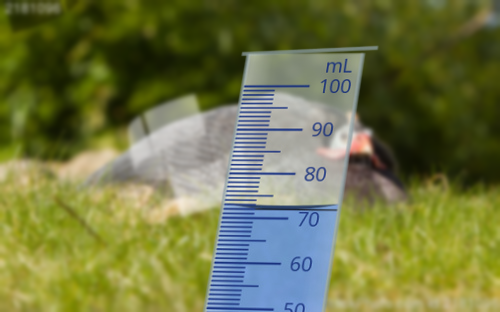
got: 72 mL
